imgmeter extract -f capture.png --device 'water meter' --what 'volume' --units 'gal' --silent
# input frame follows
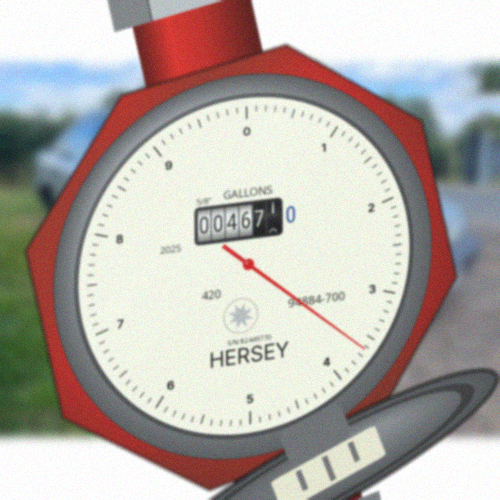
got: 46713.6 gal
